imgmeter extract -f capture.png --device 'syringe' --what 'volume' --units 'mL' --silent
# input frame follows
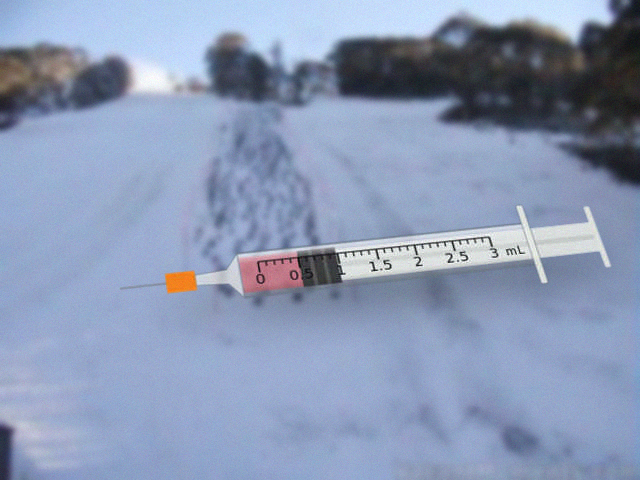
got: 0.5 mL
